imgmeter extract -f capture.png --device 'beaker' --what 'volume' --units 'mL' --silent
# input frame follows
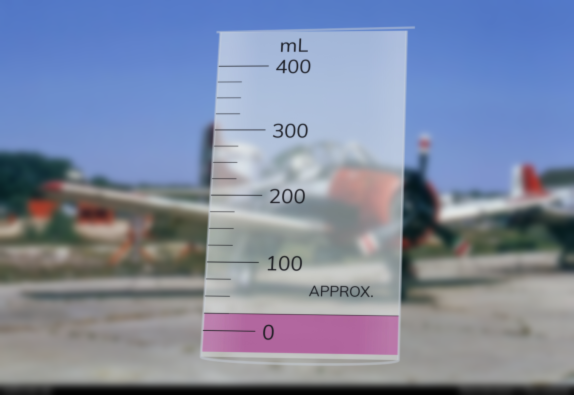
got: 25 mL
